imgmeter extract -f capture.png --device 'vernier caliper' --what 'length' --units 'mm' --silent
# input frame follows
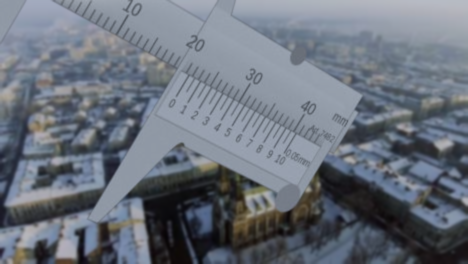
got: 21.5 mm
